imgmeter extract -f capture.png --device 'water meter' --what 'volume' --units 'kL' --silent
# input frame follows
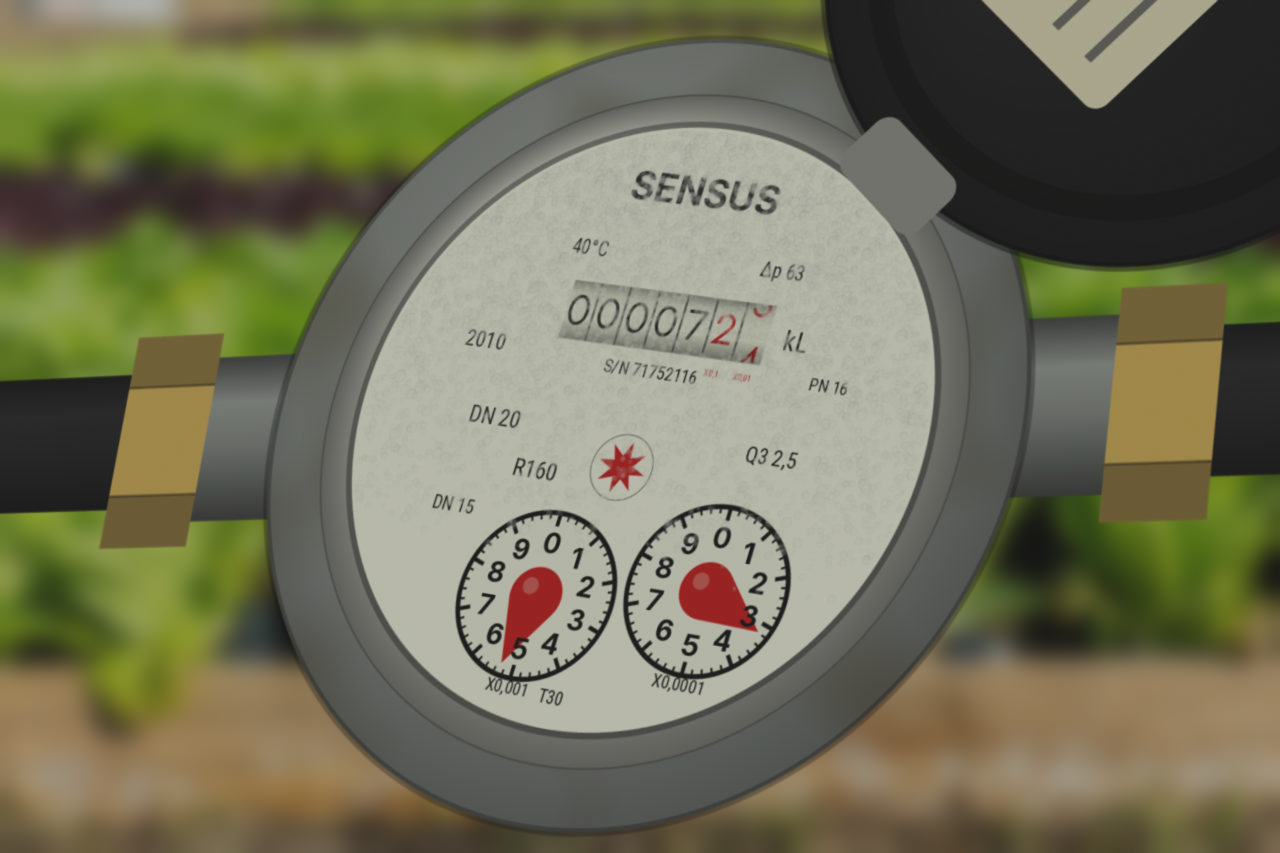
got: 7.2353 kL
